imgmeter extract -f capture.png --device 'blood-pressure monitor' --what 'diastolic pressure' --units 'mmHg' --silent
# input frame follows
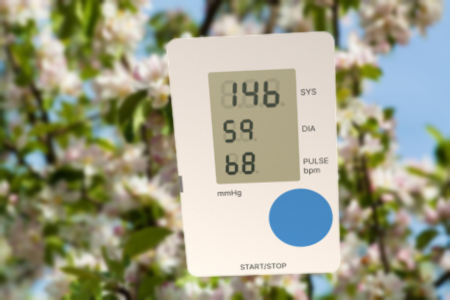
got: 59 mmHg
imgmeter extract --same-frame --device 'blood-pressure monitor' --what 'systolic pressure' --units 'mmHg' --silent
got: 146 mmHg
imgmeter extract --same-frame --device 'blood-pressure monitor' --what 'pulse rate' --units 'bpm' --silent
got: 68 bpm
